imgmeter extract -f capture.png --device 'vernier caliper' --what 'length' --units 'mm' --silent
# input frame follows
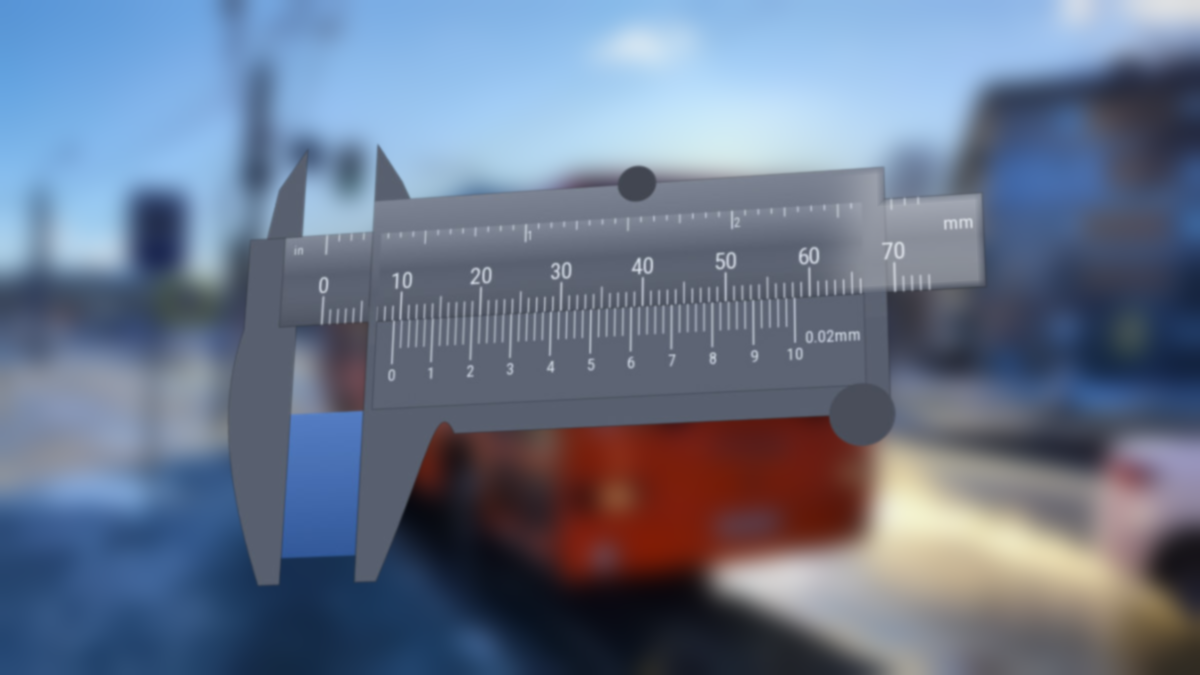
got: 9.2 mm
